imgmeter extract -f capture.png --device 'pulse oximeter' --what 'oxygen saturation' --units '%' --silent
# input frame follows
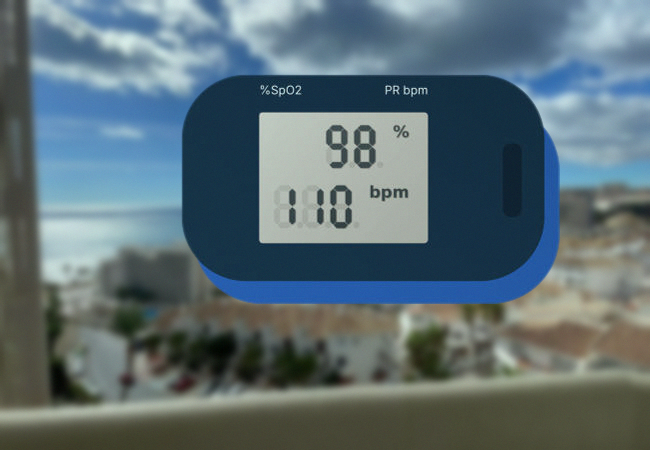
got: 98 %
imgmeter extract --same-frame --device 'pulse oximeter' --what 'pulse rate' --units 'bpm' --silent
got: 110 bpm
